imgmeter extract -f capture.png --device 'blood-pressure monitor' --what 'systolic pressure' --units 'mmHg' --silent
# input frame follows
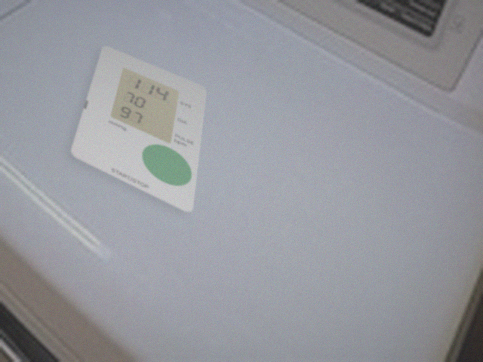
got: 114 mmHg
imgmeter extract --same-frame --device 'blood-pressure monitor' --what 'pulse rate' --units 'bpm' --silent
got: 97 bpm
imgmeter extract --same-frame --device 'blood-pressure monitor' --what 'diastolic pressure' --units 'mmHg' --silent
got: 70 mmHg
